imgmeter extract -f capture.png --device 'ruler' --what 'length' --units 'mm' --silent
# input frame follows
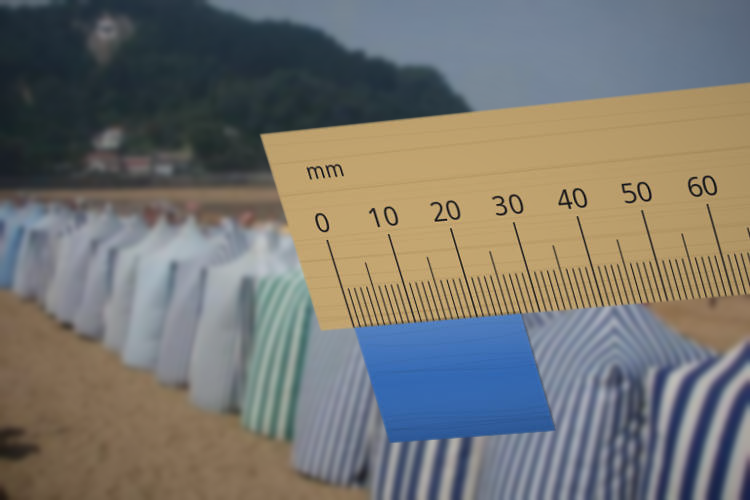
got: 27 mm
